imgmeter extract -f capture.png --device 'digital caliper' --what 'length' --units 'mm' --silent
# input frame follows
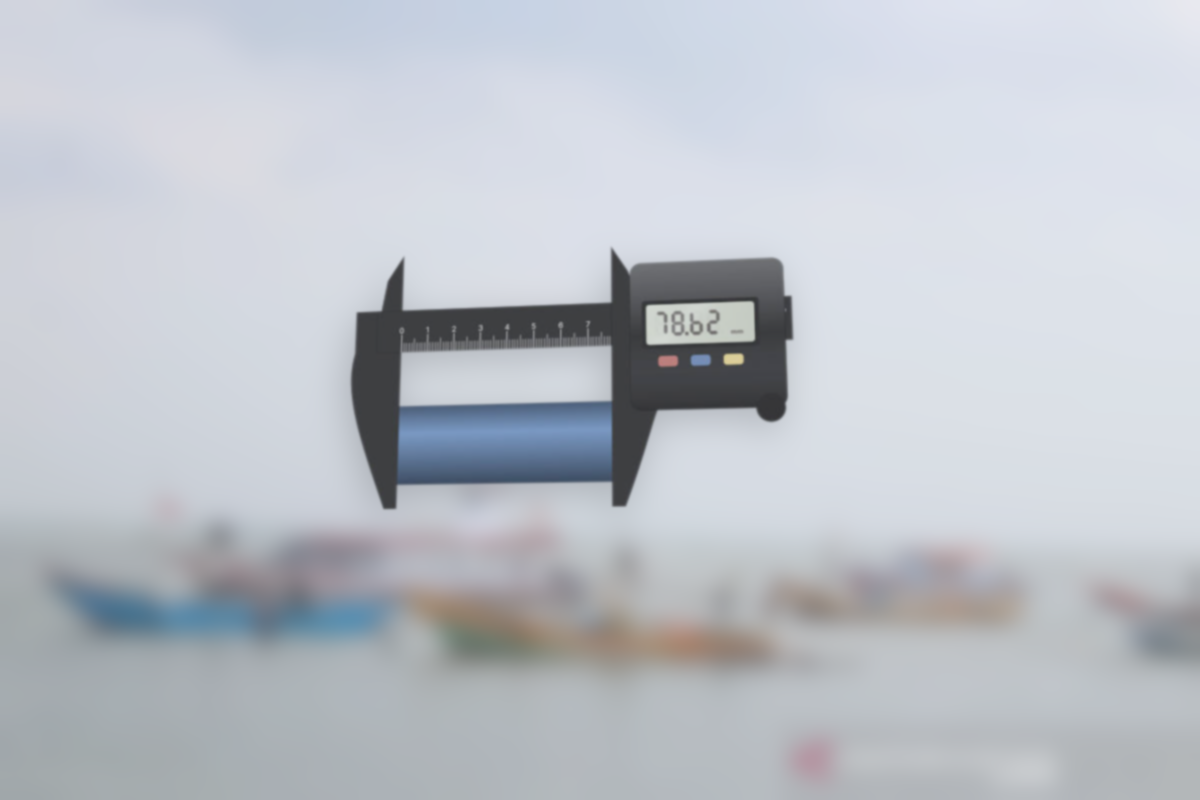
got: 78.62 mm
